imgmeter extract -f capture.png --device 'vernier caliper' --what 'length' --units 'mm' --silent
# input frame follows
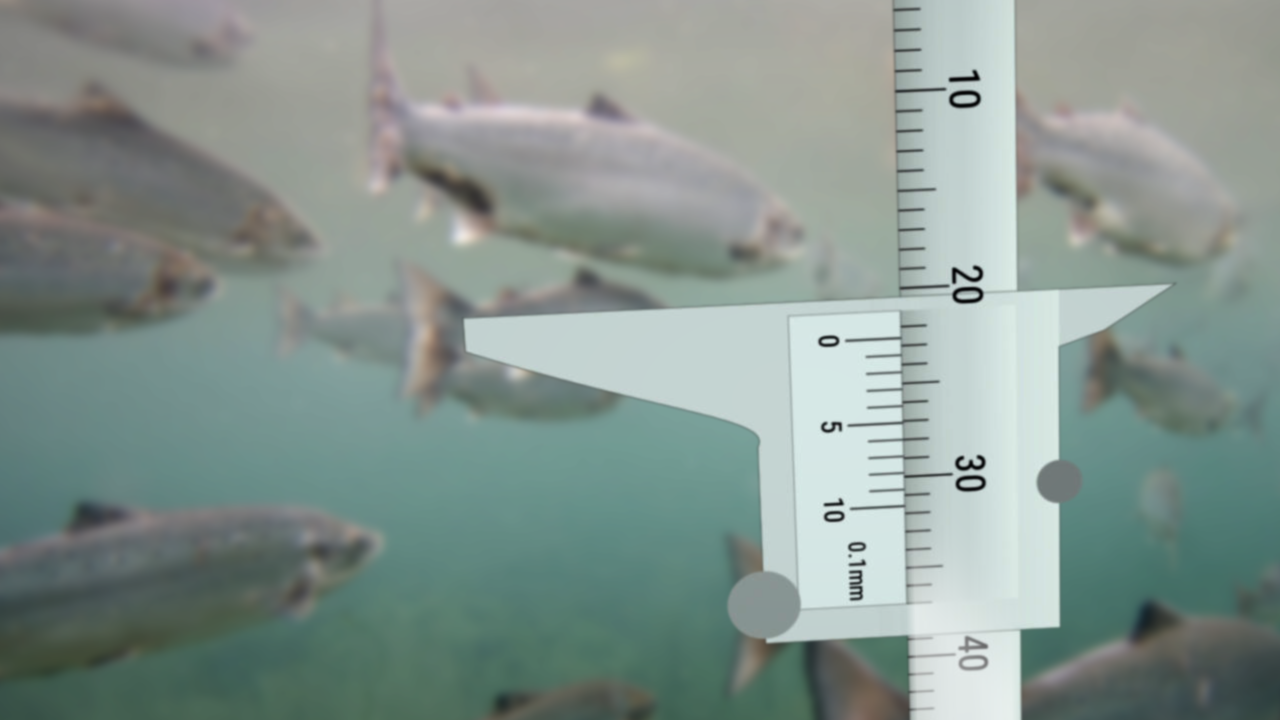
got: 22.6 mm
